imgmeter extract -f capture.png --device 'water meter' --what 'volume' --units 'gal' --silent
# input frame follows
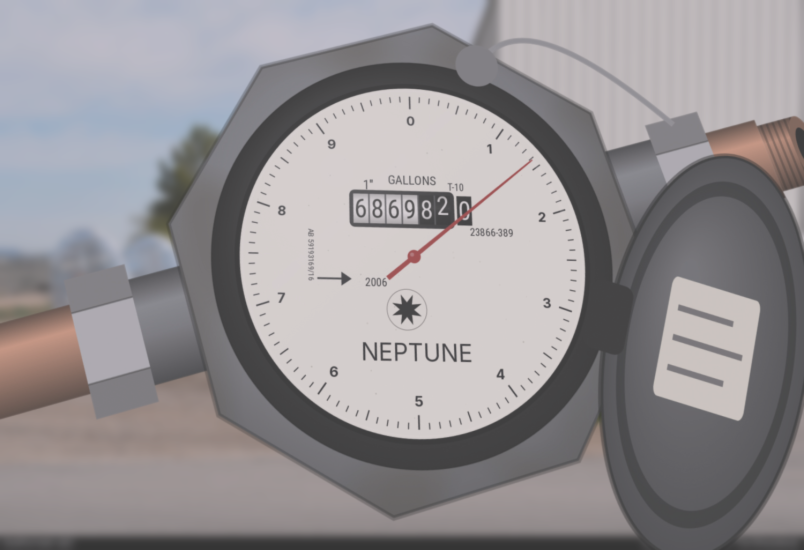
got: 6869821.4 gal
